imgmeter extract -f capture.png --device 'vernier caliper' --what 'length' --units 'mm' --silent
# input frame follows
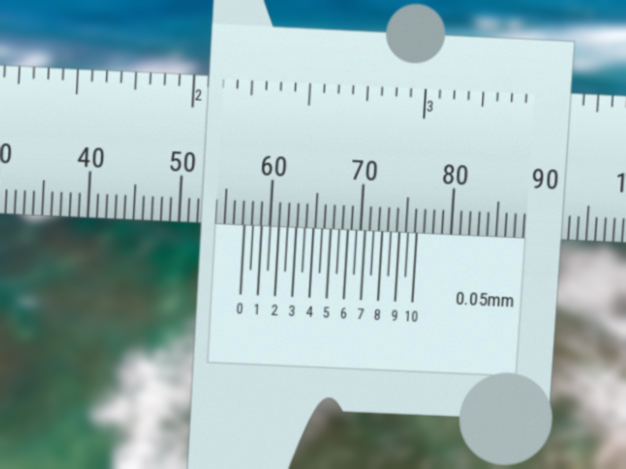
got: 57.2 mm
